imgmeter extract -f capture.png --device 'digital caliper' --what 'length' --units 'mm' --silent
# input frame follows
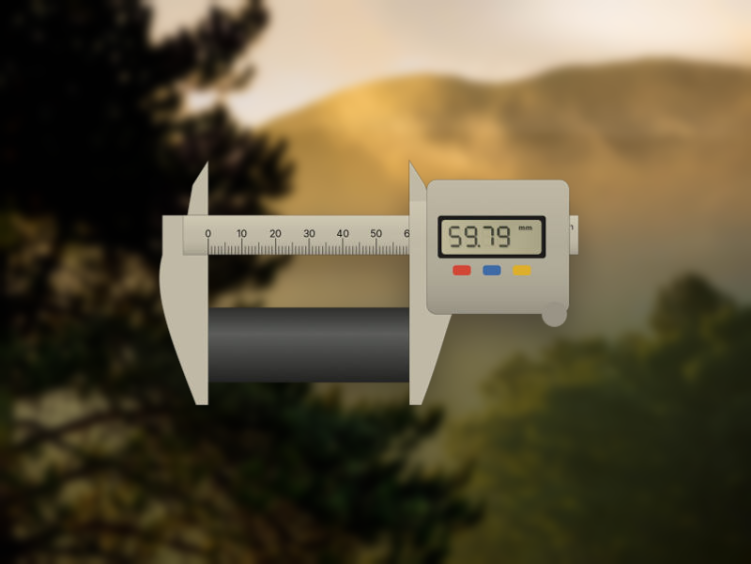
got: 59.79 mm
